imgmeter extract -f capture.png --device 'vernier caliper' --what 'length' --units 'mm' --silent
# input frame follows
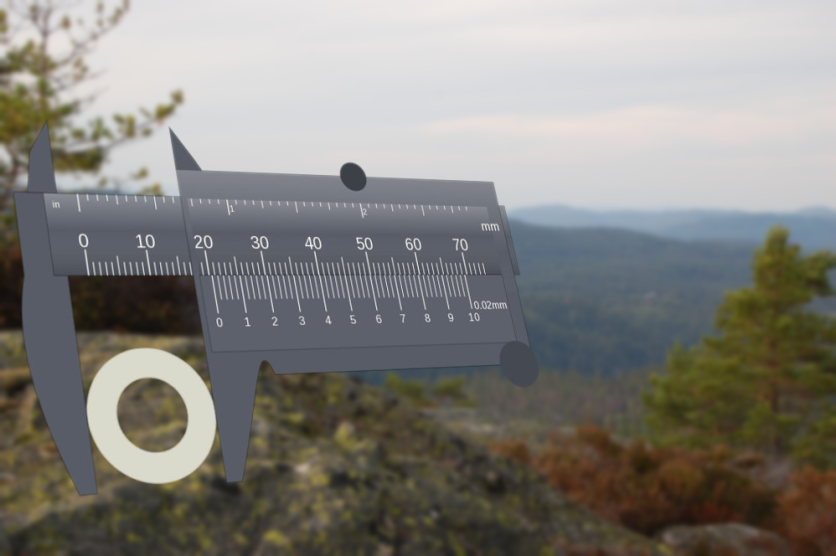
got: 20.5 mm
